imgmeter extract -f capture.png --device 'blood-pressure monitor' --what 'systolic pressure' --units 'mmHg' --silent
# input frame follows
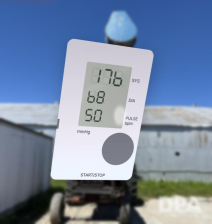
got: 176 mmHg
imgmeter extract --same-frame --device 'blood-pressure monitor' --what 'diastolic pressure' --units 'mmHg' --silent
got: 68 mmHg
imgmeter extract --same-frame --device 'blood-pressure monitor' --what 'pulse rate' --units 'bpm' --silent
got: 50 bpm
